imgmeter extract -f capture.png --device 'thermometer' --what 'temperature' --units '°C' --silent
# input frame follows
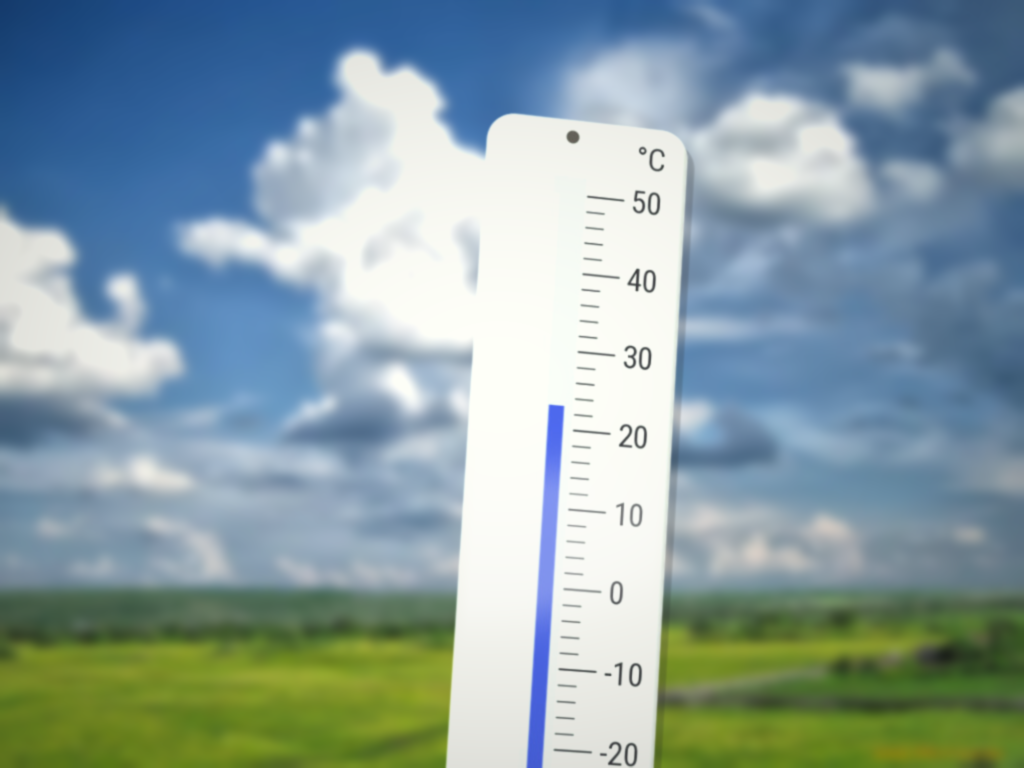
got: 23 °C
